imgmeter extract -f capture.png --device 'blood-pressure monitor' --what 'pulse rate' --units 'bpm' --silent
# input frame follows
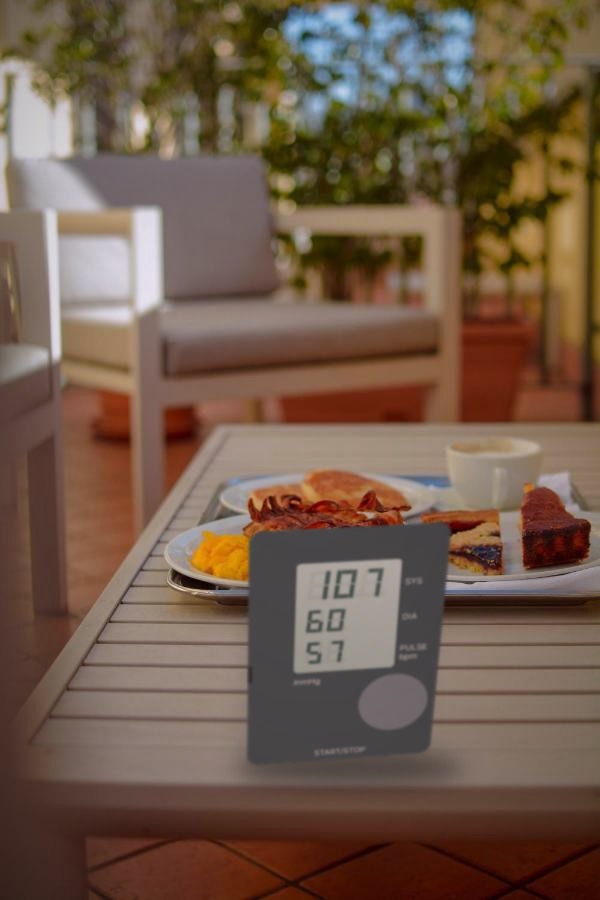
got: 57 bpm
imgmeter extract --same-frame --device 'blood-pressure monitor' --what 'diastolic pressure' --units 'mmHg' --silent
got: 60 mmHg
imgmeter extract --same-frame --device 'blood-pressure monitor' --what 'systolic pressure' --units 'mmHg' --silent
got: 107 mmHg
